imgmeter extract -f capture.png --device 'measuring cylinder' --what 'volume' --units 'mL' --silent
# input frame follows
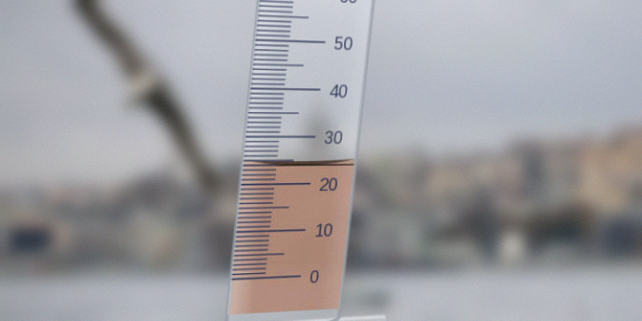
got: 24 mL
